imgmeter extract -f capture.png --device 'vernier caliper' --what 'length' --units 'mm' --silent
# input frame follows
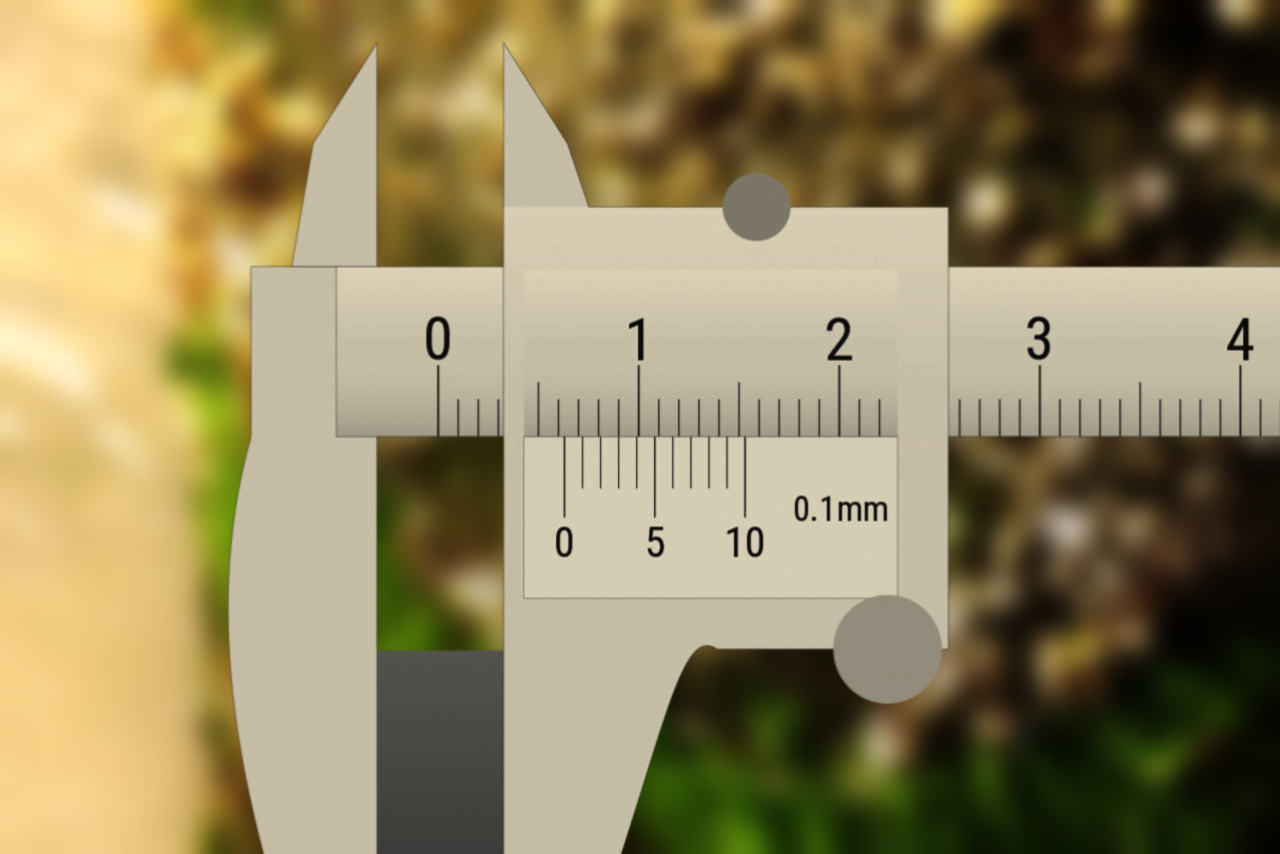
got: 6.3 mm
